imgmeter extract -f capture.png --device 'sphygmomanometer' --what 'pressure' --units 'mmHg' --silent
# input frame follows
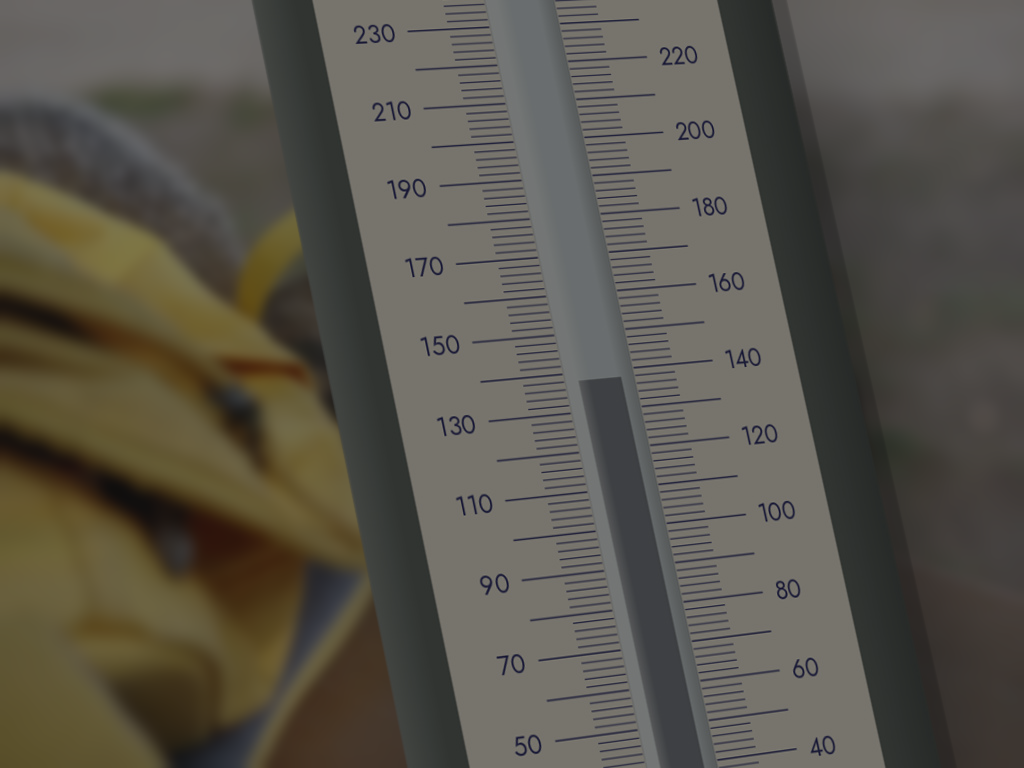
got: 138 mmHg
